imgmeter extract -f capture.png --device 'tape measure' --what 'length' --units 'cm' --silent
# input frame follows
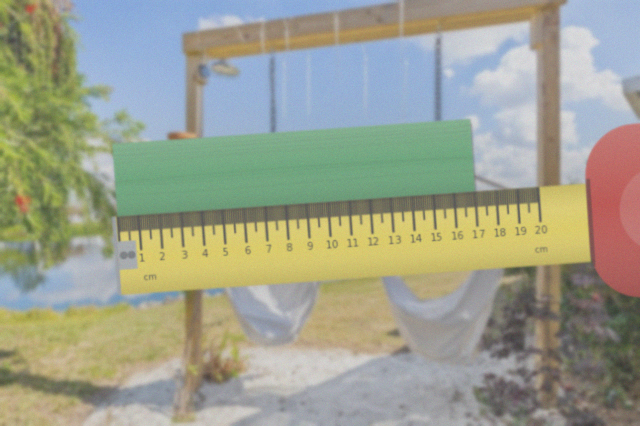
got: 17 cm
